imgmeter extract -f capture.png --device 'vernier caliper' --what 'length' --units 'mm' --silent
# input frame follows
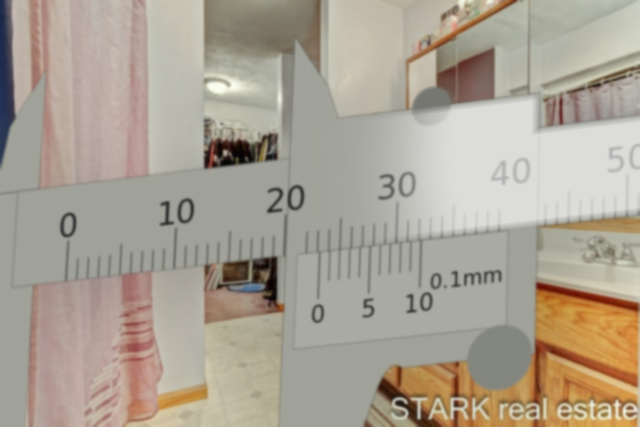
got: 23.2 mm
